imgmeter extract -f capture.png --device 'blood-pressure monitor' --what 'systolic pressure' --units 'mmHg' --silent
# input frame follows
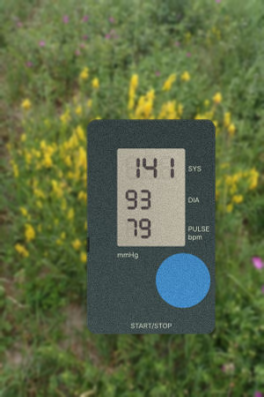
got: 141 mmHg
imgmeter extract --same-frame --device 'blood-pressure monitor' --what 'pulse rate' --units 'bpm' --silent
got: 79 bpm
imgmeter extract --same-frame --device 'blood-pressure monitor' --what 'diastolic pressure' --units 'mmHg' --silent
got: 93 mmHg
